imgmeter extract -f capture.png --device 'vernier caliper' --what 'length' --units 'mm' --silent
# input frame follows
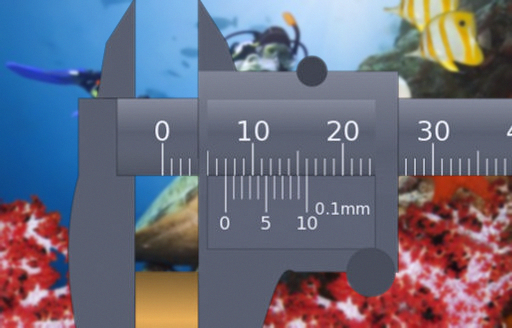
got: 7.0 mm
